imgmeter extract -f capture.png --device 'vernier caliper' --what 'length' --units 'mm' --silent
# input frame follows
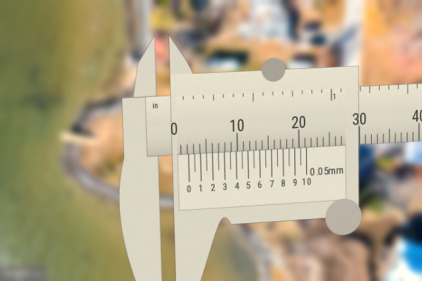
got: 2.2 mm
